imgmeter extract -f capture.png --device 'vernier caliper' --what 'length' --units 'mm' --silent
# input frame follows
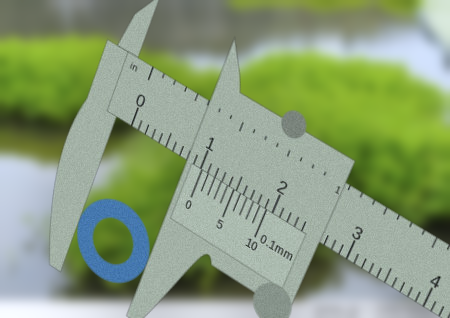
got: 10.2 mm
